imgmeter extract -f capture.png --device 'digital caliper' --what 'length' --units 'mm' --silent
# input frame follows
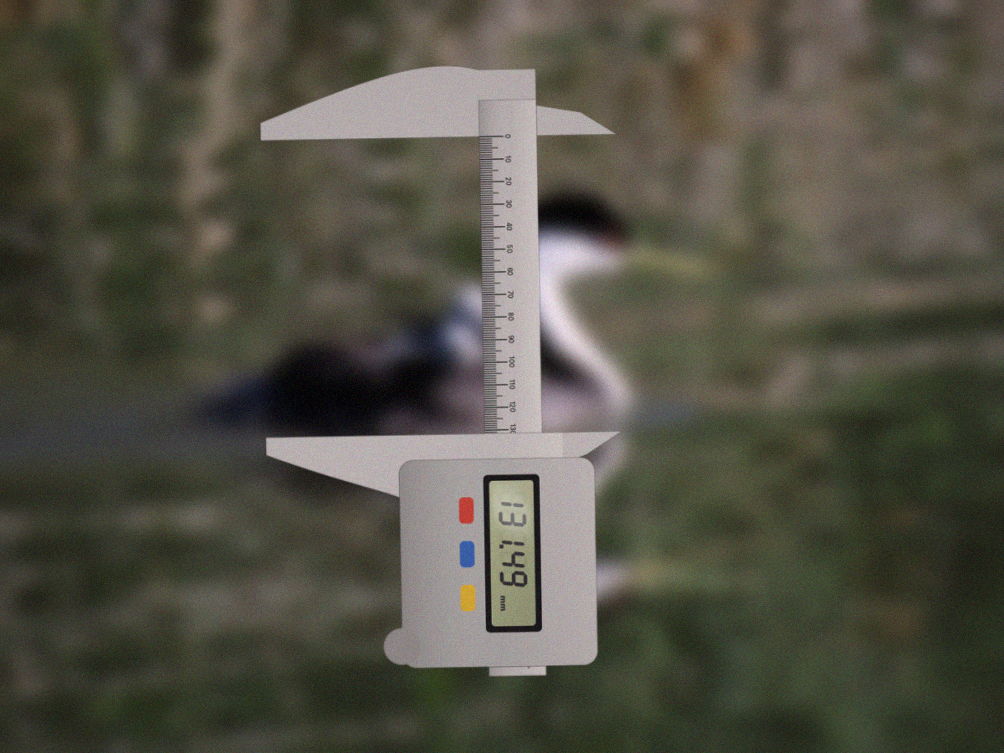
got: 131.49 mm
